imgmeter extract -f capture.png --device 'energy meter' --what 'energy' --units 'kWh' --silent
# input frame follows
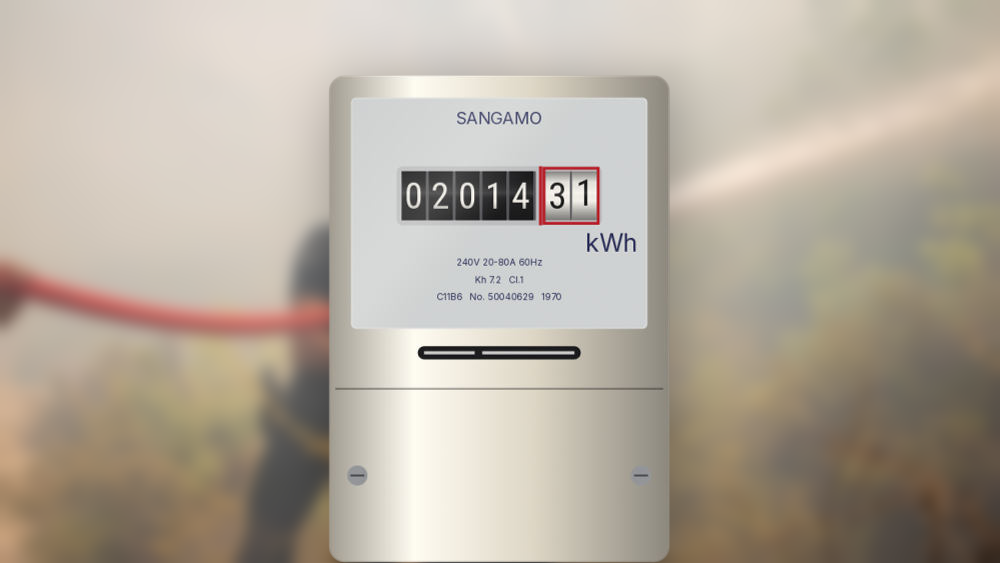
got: 2014.31 kWh
